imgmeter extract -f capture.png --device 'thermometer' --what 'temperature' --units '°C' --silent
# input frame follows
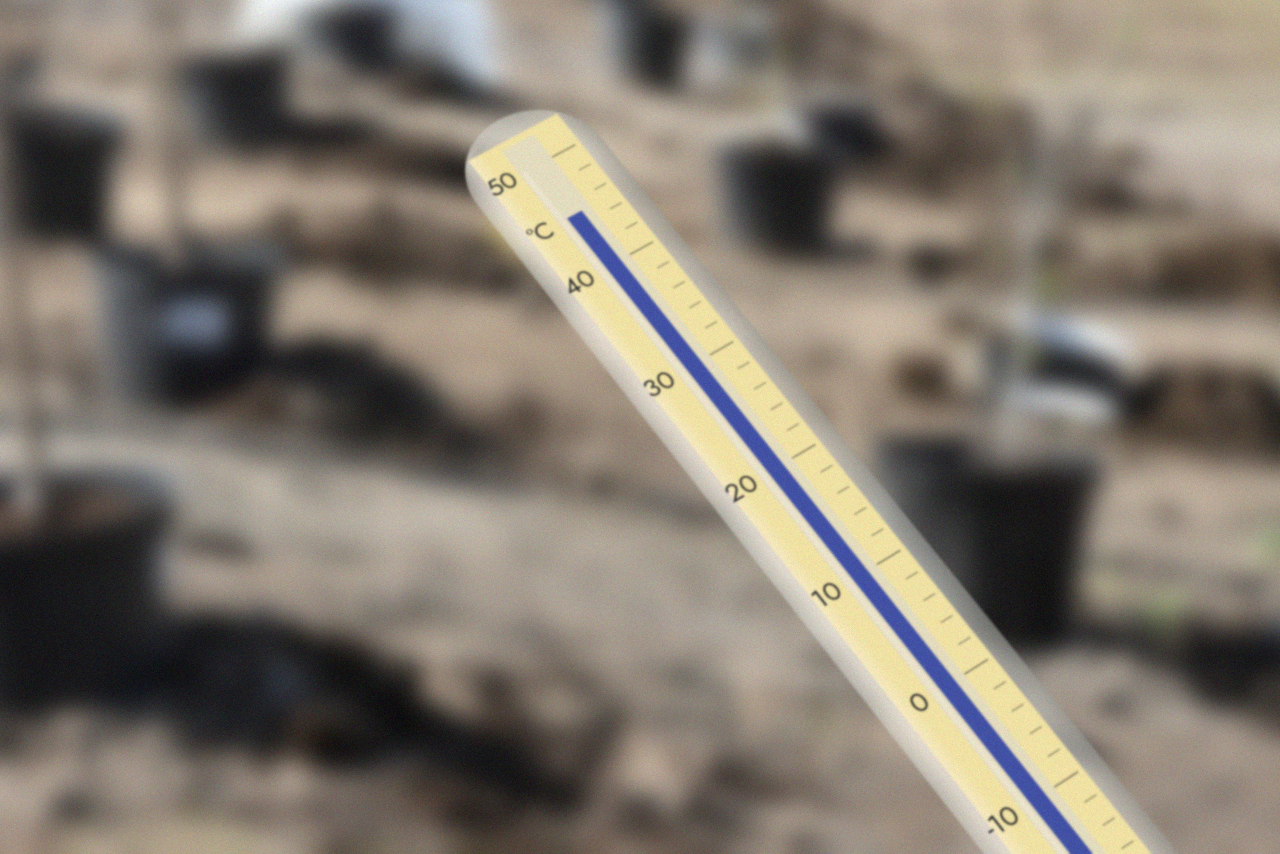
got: 45 °C
